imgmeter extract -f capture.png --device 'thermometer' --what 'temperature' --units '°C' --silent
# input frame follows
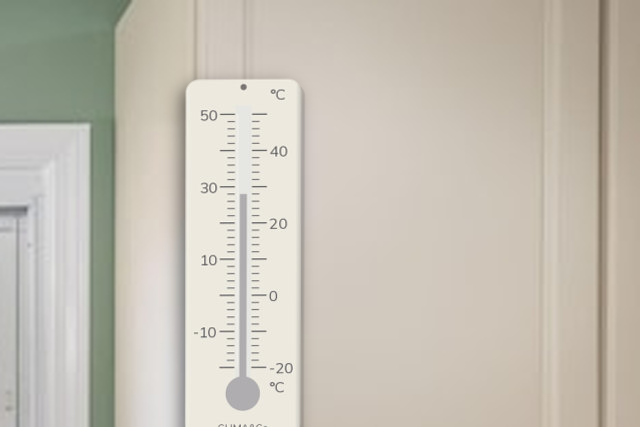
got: 28 °C
